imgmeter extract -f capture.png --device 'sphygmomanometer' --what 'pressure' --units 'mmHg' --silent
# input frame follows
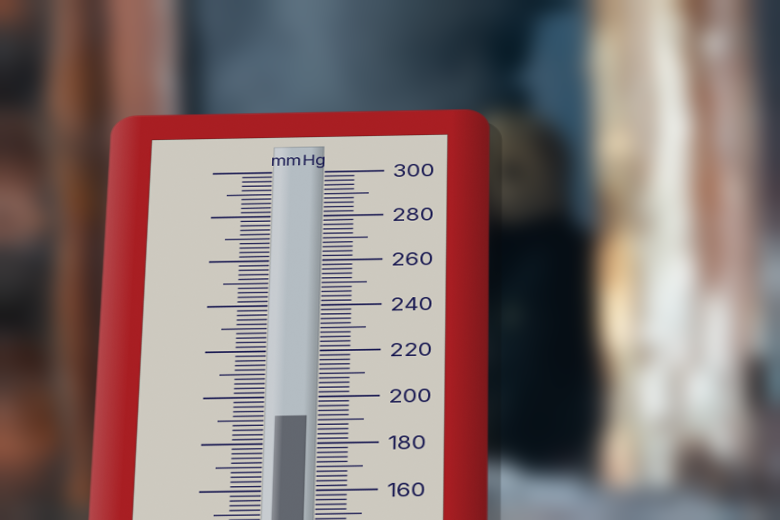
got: 192 mmHg
